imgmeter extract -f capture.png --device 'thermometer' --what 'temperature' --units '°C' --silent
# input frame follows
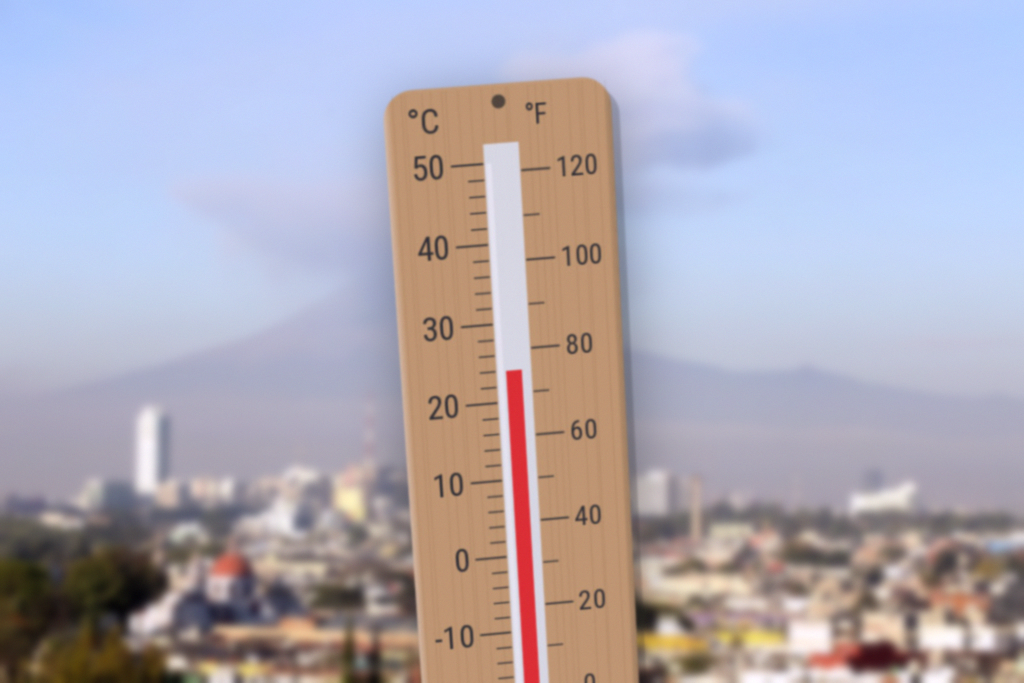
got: 24 °C
